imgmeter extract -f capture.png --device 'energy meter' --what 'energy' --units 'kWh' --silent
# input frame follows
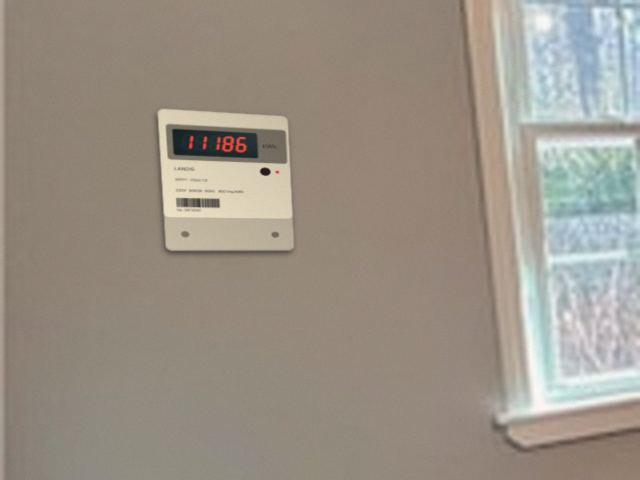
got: 11186 kWh
